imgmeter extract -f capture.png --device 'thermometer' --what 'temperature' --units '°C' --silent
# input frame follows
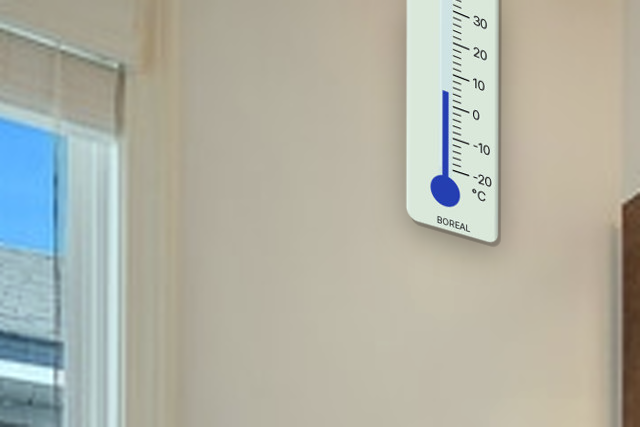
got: 4 °C
